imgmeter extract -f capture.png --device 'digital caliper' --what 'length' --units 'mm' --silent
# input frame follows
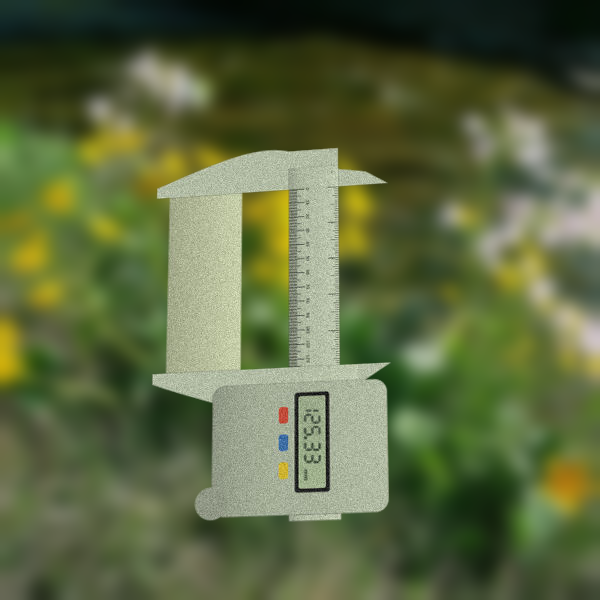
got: 125.33 mm
